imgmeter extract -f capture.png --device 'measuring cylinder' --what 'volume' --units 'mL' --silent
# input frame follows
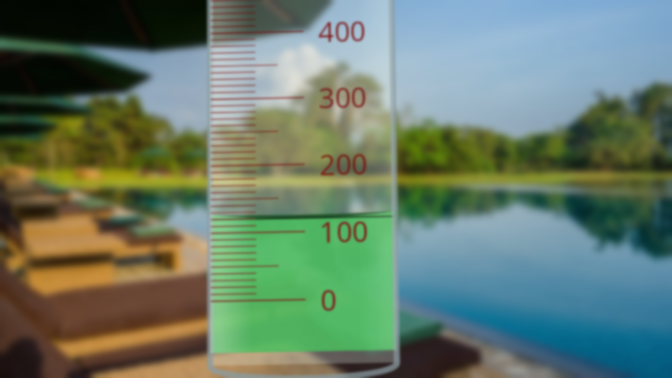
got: 120 mL
